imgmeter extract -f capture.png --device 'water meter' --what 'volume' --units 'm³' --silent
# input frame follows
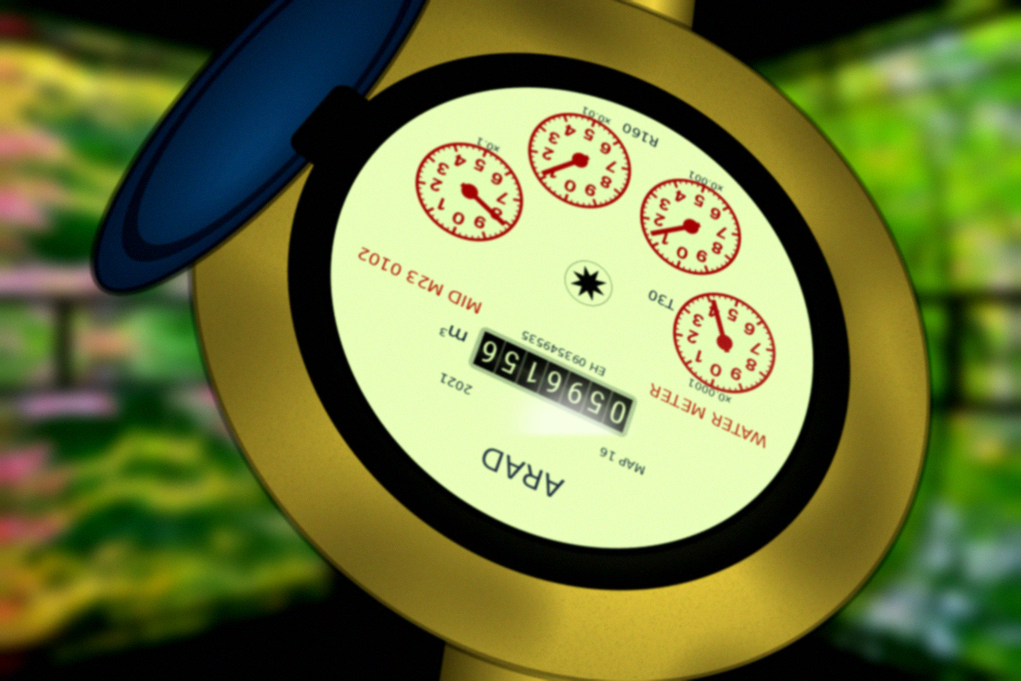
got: 596156.8114 m³
